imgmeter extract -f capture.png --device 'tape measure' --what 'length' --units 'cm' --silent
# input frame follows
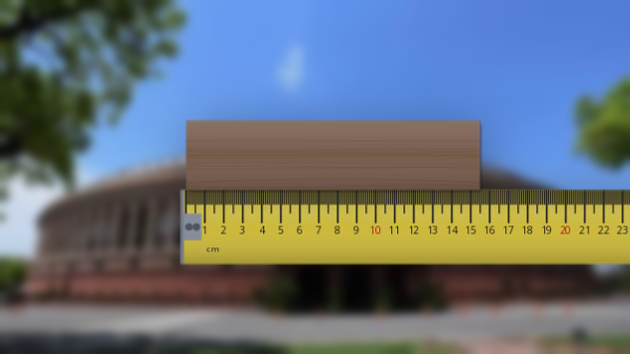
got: 15.5 cm
